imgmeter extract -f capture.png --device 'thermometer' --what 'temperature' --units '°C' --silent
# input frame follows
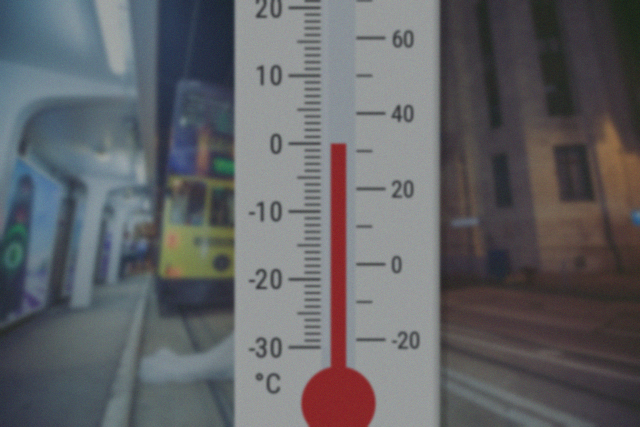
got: 0 °C
